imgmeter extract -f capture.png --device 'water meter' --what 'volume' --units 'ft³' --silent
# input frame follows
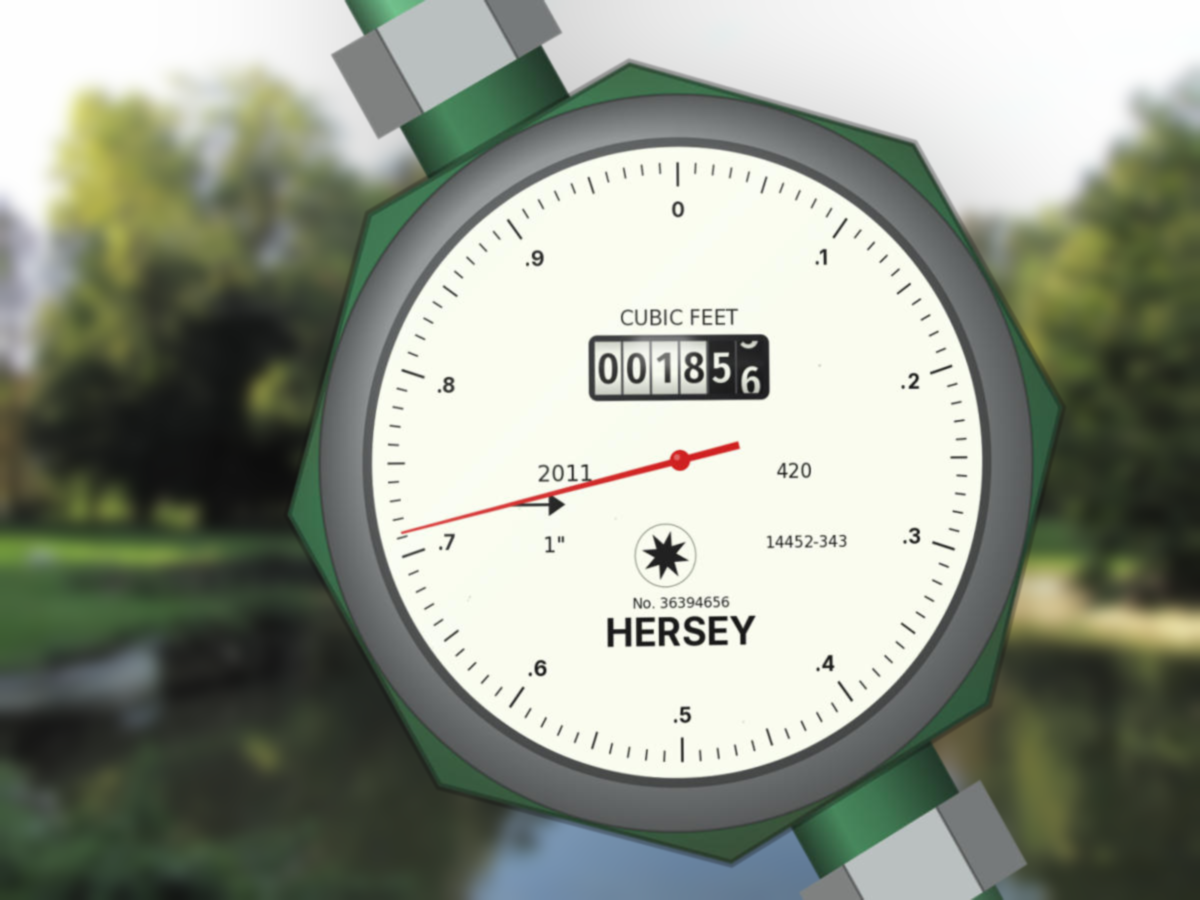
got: 1855.71 ft³
